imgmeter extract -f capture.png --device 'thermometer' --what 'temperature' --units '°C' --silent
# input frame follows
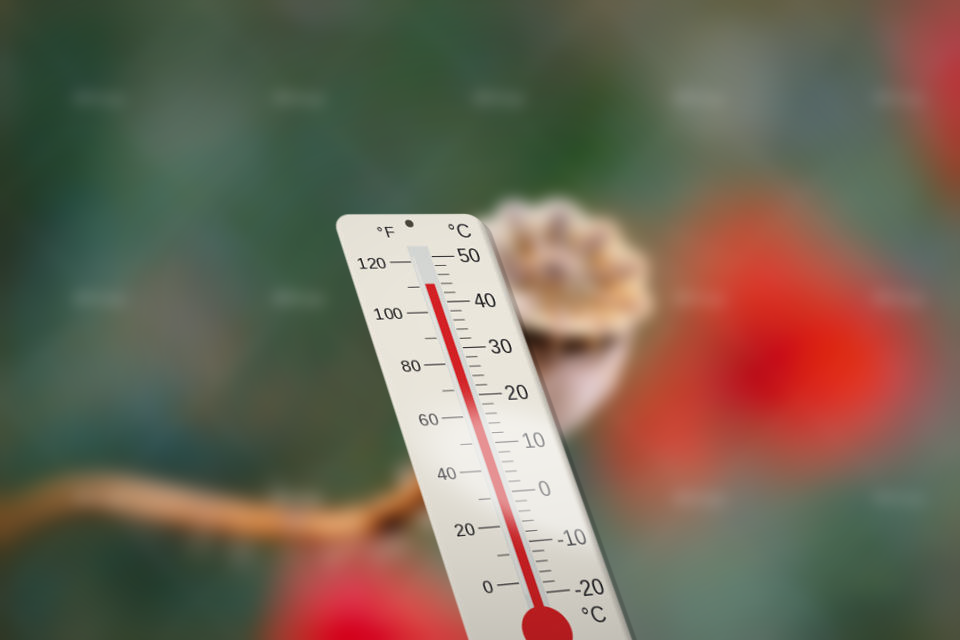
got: 44 °C
